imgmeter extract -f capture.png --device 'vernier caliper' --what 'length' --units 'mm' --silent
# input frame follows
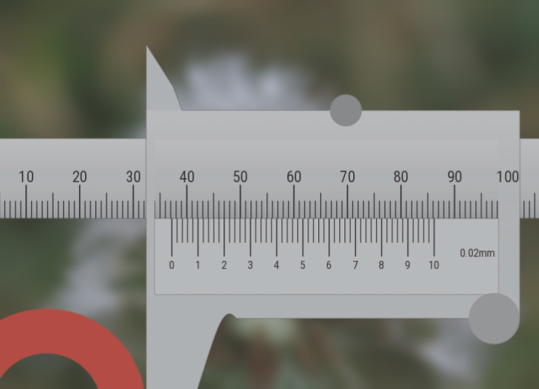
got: 37.2 mm
